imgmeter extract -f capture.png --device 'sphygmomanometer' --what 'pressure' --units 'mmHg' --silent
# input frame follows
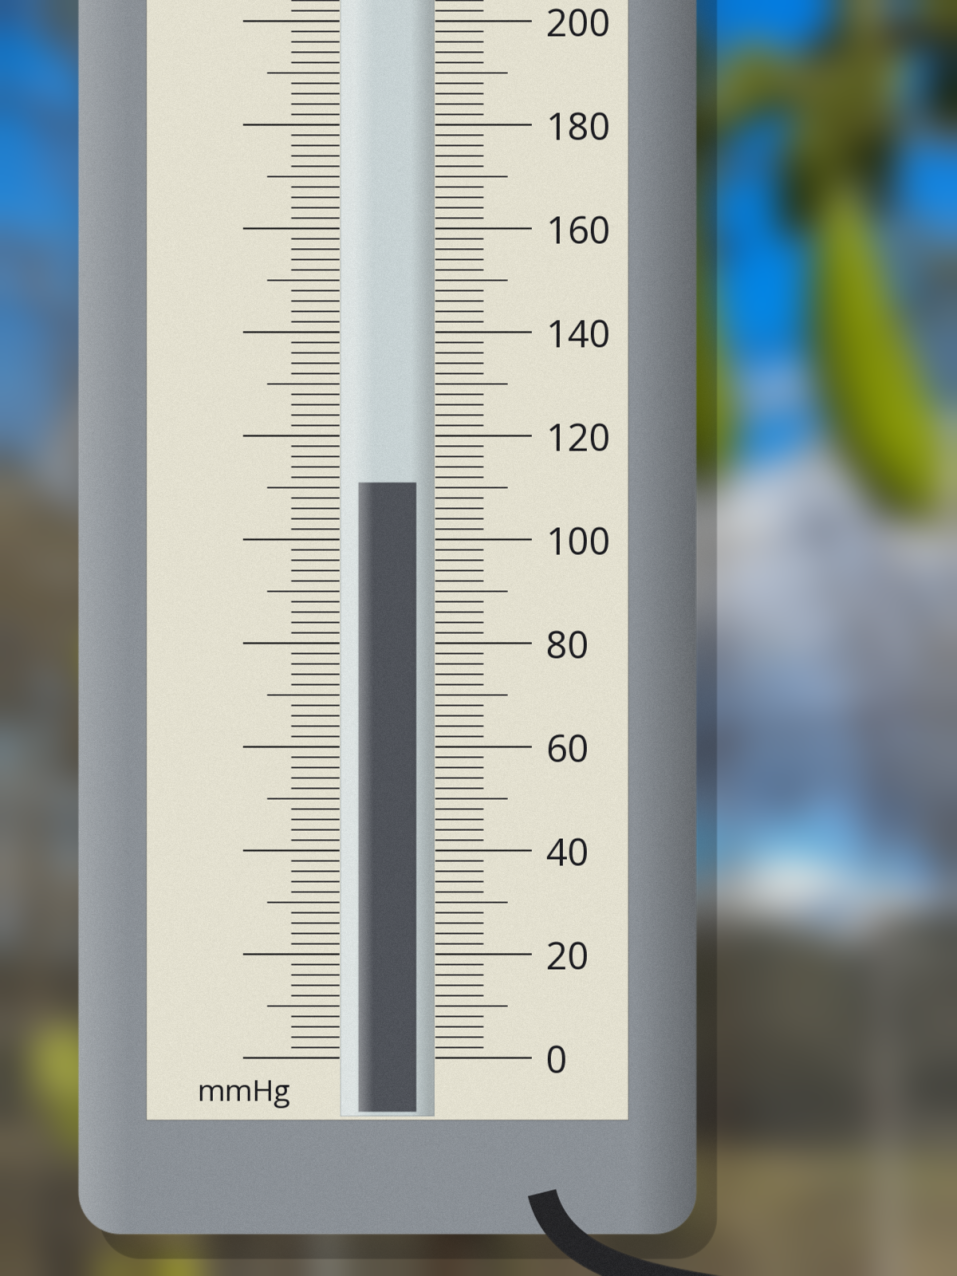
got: 111 mmHg
